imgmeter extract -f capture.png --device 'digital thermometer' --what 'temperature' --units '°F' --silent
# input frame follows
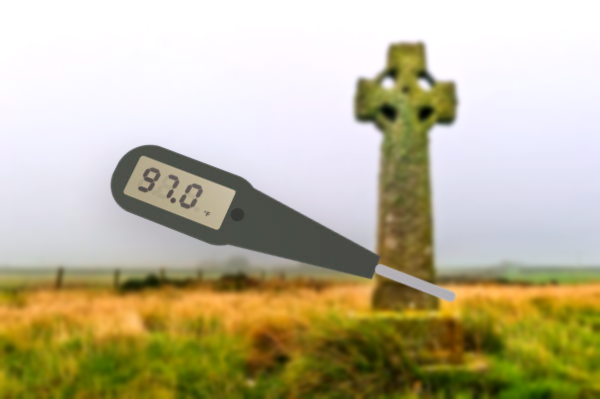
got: 97.0 °F
